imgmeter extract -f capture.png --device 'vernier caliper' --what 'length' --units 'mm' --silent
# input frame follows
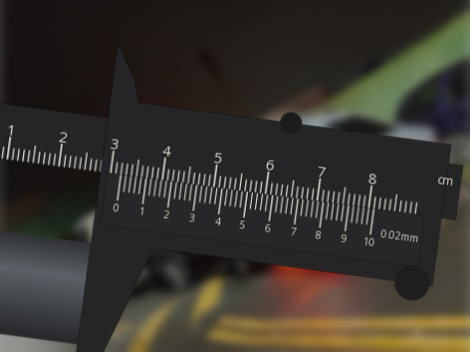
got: 32.0 mm
